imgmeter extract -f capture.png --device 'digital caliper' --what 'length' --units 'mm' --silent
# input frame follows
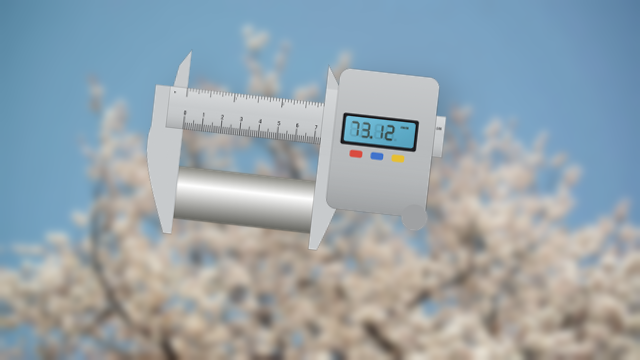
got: 73.12 mm
